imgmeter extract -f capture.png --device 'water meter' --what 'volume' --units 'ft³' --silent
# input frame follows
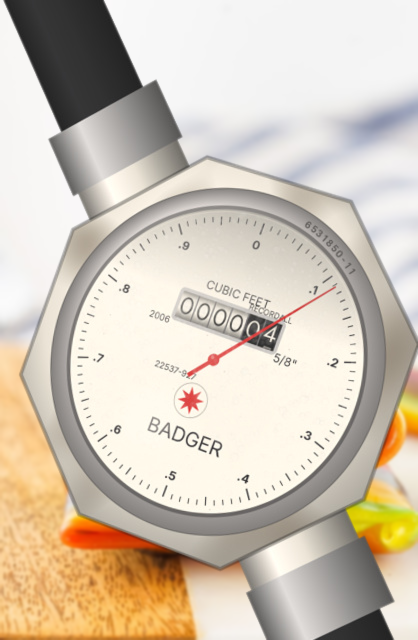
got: 4.11 ft³
